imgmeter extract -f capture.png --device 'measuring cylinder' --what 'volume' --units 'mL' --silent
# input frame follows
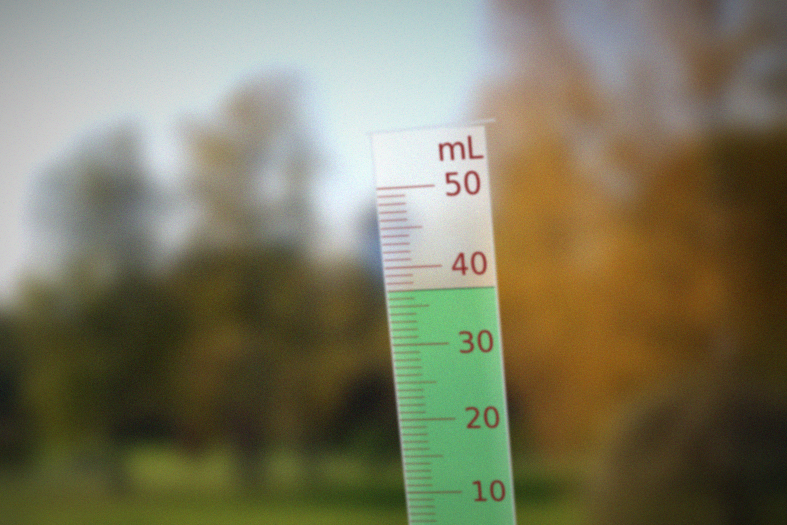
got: 37 mL
